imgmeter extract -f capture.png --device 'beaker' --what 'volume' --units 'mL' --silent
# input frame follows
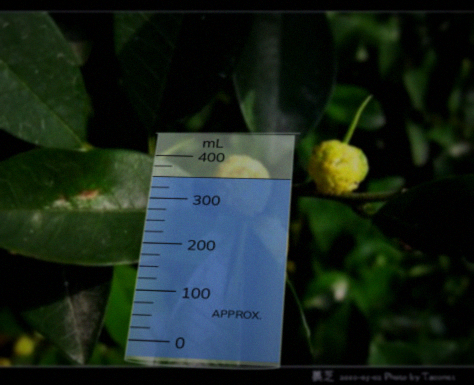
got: 350 mL
